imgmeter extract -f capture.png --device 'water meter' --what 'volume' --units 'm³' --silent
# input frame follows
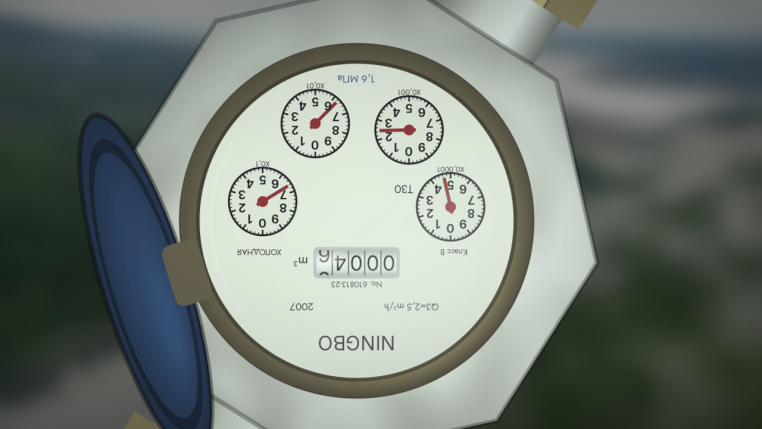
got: 45.6624 m³
